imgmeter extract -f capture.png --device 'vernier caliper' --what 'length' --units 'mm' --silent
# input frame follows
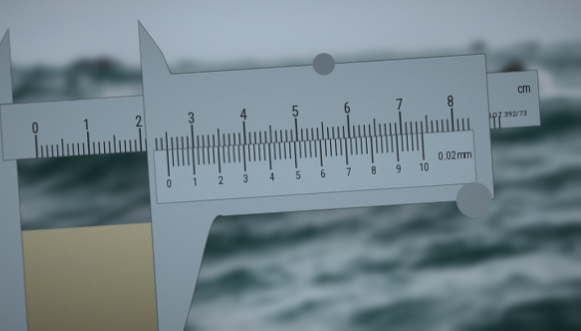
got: 25.0 mm
